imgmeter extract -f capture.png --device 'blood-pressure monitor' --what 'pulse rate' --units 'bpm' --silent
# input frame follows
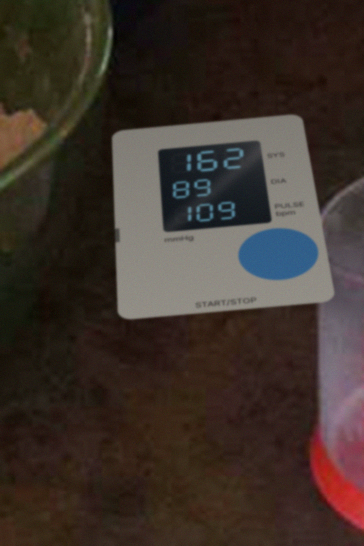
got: 109 bpm
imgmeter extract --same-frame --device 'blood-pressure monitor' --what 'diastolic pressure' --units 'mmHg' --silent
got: 89 mmHg
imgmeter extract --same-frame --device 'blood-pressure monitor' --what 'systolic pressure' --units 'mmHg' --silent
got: 162 mmHg
